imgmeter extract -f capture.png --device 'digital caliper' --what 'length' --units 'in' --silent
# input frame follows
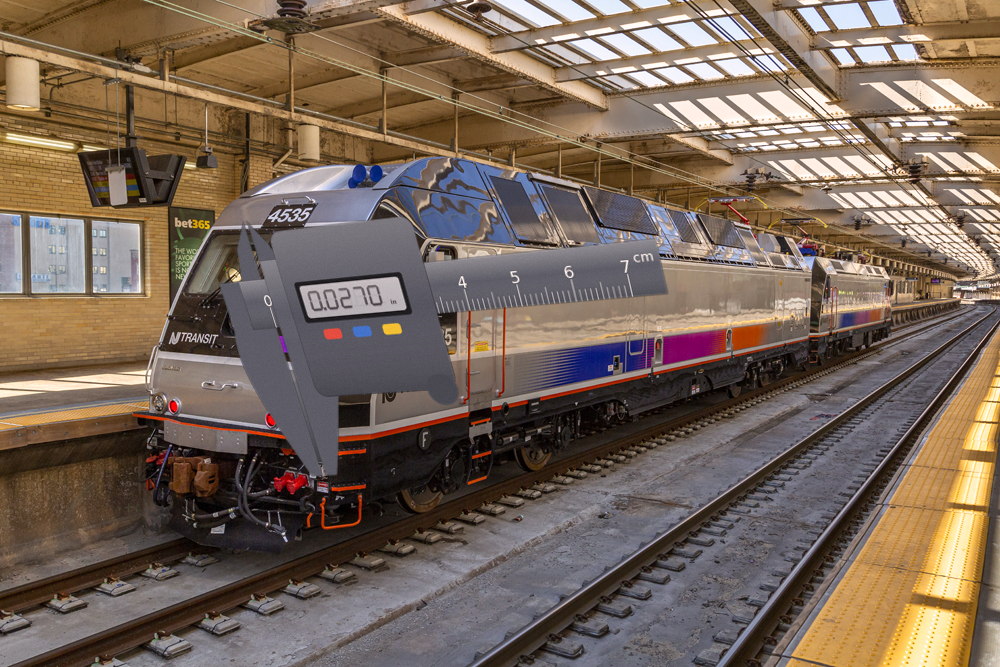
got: 0.0270 in
